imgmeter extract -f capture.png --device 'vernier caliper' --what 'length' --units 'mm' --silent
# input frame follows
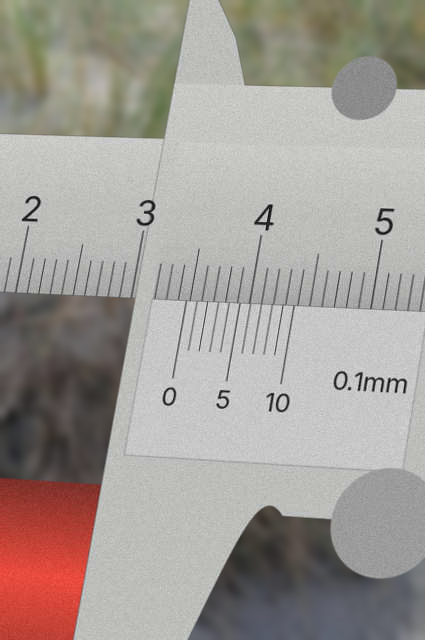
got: 34.7 mm
